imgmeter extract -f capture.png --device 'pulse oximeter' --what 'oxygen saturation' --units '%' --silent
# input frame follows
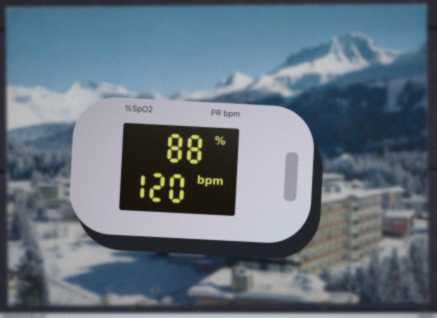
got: 88 %
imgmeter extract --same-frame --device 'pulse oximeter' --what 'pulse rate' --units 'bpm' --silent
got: 120 bpm
